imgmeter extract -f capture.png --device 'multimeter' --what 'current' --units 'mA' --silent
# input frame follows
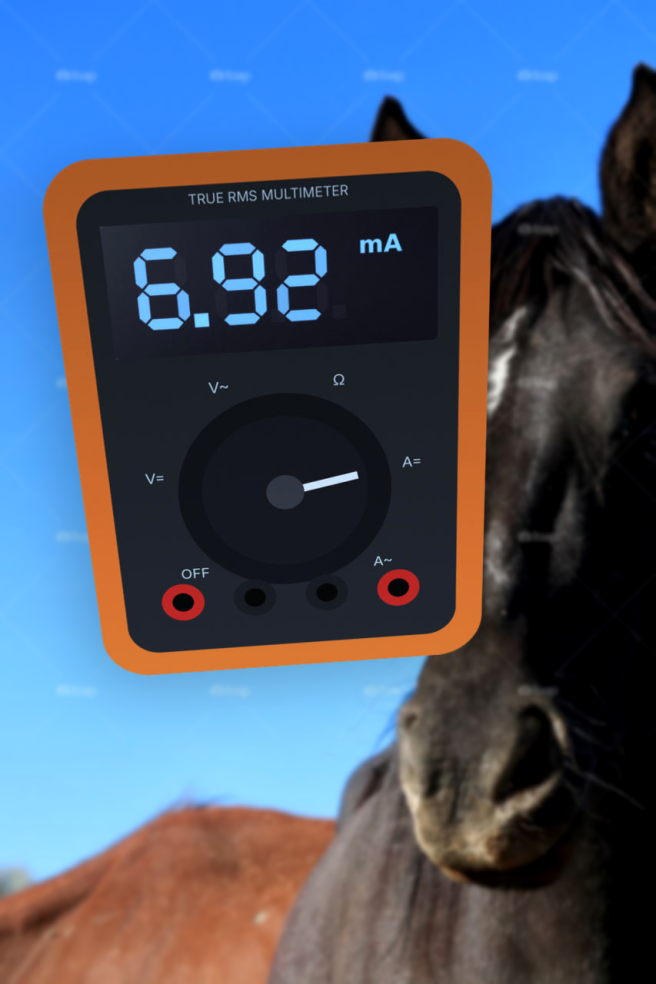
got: 6.92 mA
